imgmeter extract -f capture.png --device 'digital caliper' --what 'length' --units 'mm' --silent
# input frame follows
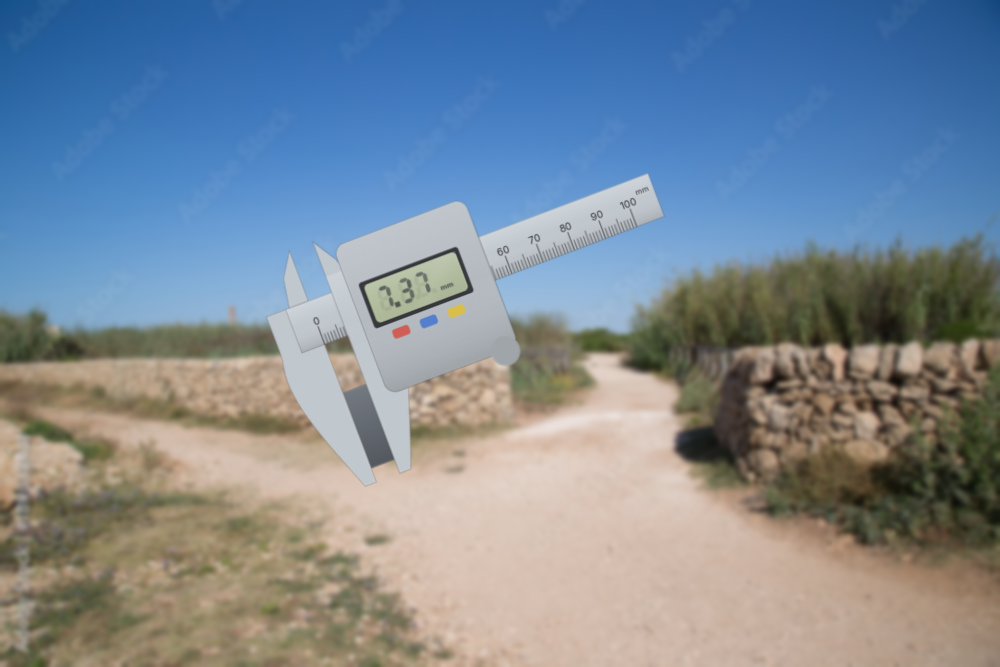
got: 7.37 mm
